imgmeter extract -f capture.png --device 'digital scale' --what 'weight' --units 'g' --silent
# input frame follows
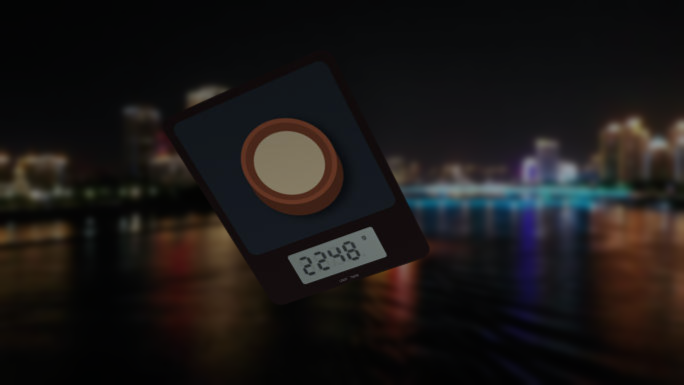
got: 2248 g
